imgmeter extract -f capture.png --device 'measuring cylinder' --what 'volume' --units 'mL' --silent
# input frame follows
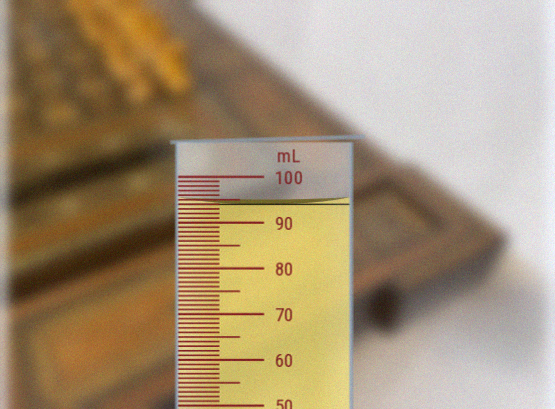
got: 94 mL
